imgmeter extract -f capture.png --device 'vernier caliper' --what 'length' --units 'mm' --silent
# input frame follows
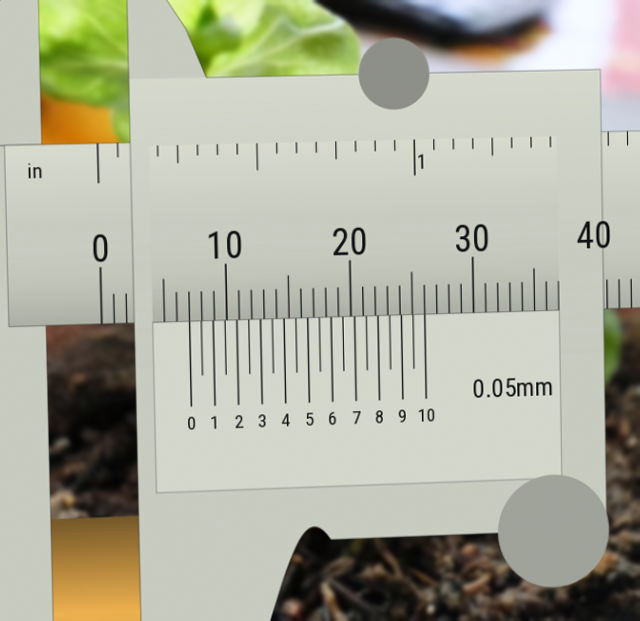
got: 7.0 mm
